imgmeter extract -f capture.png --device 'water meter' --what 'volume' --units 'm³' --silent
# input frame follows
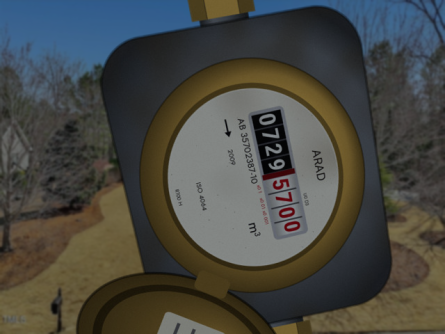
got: 729.5700 m³
